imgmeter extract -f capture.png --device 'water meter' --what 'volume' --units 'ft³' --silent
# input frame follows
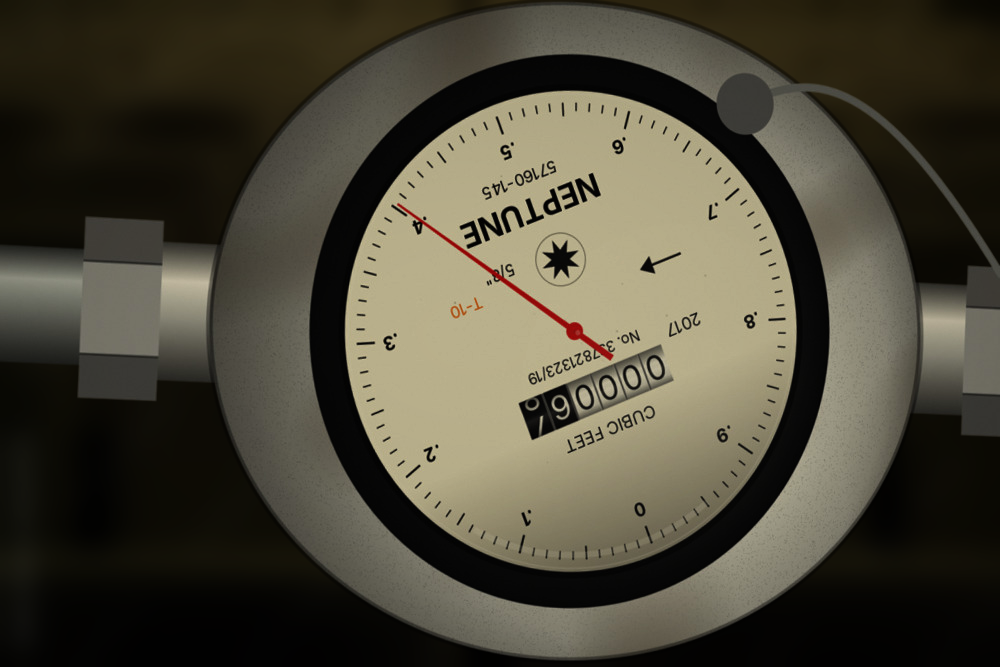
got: 67.40 ft³
